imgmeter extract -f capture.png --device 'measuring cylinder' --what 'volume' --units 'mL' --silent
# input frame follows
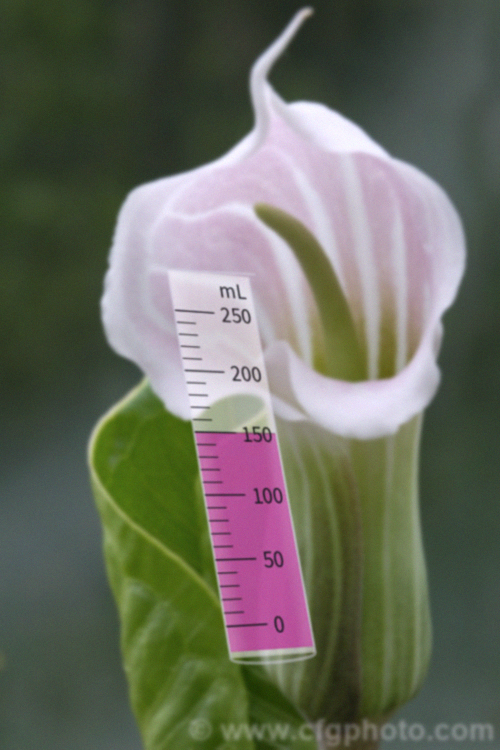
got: 150 mL
